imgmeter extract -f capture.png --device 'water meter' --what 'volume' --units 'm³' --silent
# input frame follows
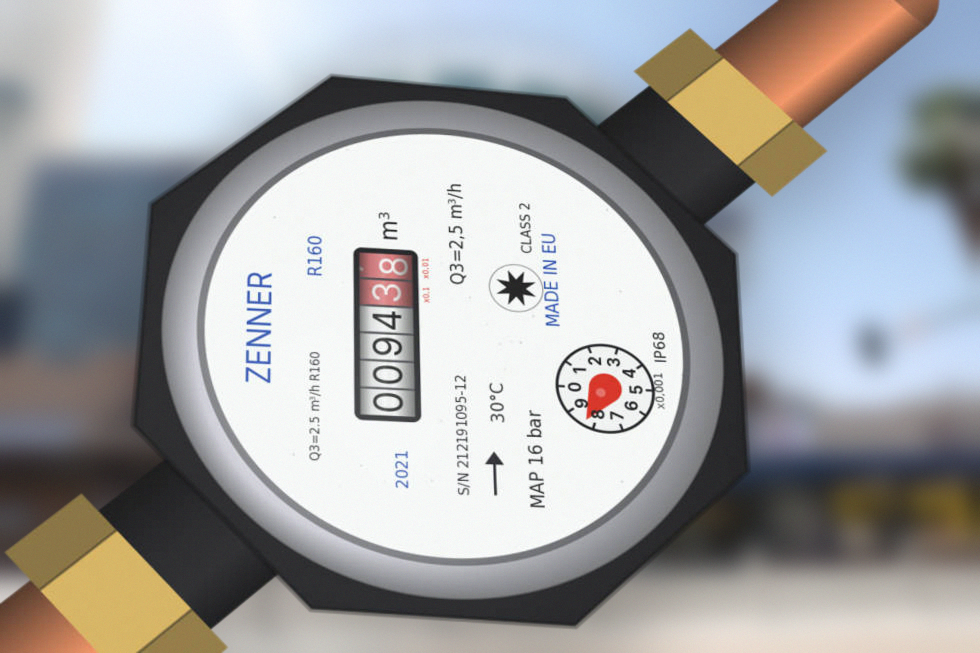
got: 94.378 m³
